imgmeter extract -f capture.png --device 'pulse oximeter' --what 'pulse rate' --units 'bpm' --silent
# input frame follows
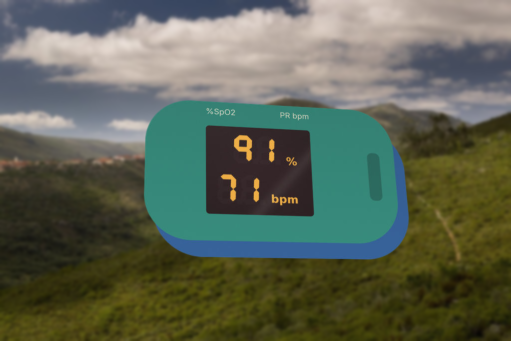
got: 71 bpm
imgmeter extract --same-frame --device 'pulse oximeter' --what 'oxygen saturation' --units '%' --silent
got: 91 %
